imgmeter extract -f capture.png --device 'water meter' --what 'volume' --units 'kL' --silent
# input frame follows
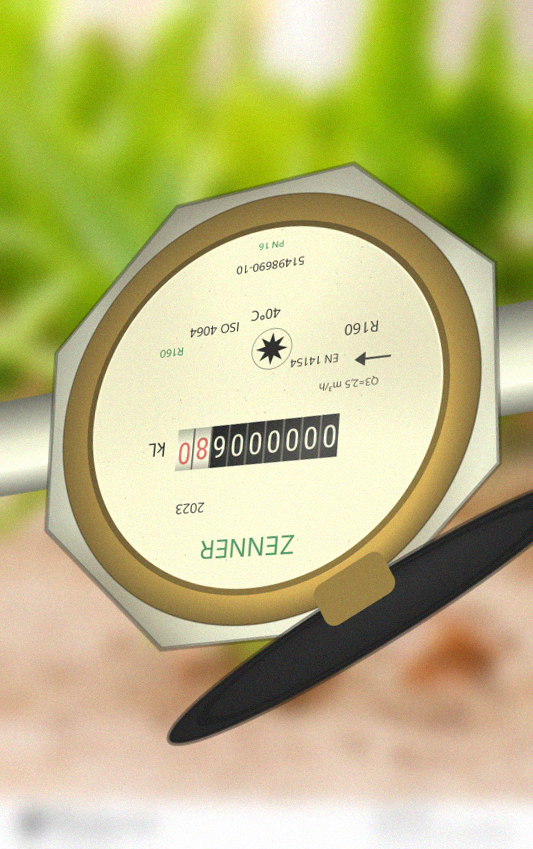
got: 6.80 kL
